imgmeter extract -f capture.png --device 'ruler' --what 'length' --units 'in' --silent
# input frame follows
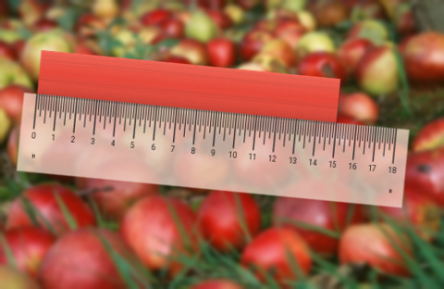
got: 15 in
